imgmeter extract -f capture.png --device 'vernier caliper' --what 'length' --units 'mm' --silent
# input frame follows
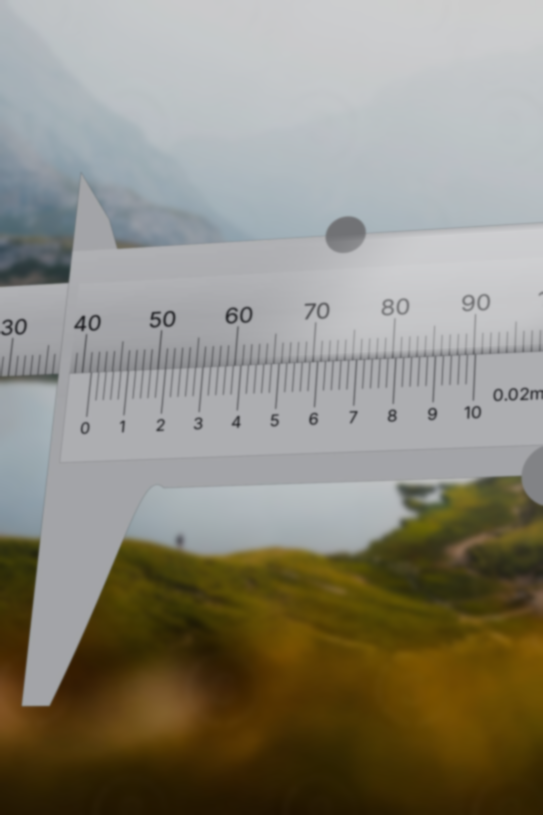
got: 41.2 mm
